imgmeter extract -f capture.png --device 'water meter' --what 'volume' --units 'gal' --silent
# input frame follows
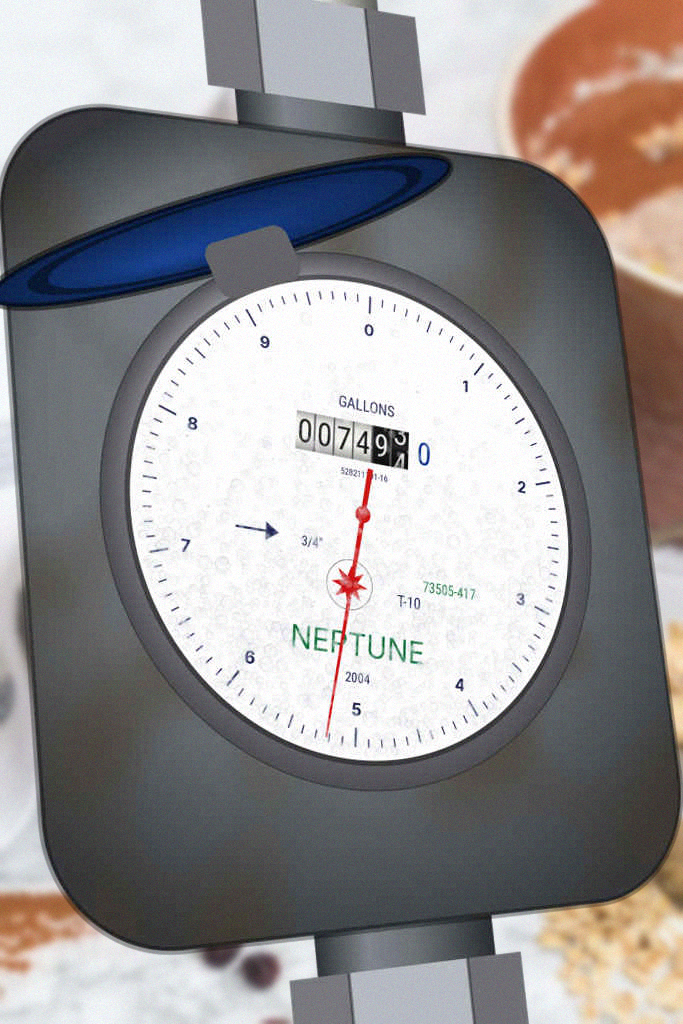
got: 74935.2 gal
